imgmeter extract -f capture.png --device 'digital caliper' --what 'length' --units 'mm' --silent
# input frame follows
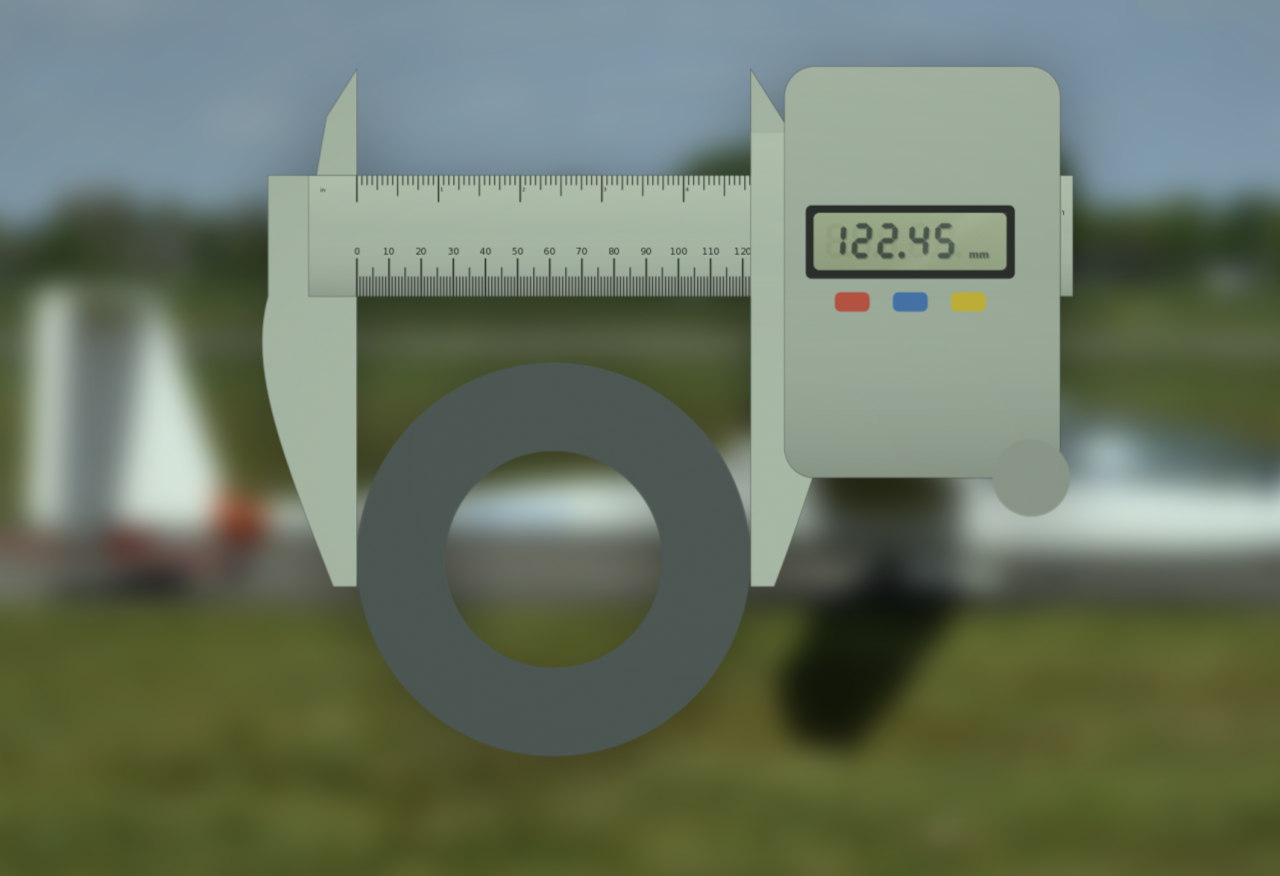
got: 122.45 mm
